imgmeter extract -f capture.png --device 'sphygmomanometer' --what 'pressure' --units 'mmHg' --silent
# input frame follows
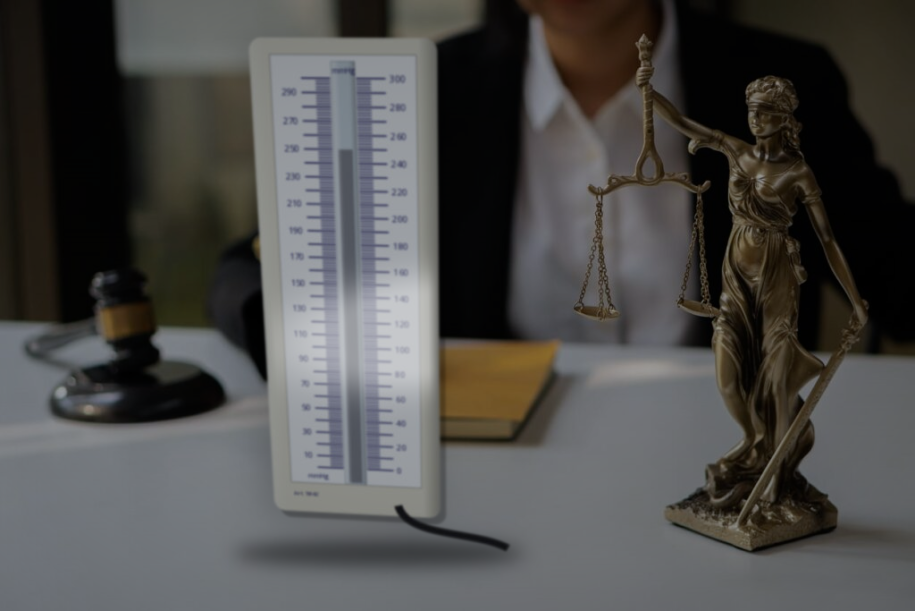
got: 250 mmHg
